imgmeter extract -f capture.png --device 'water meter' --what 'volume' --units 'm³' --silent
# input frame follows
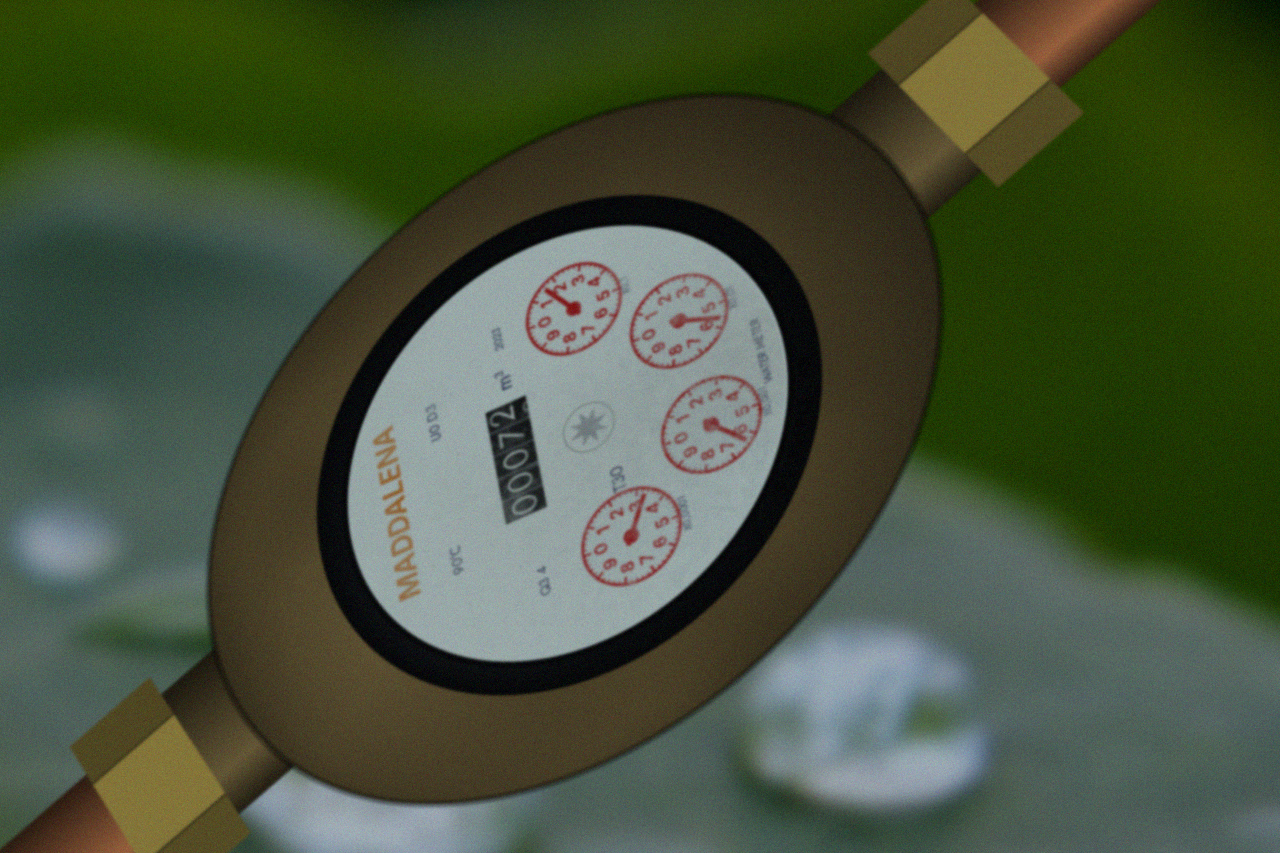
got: 72.1563 m³
